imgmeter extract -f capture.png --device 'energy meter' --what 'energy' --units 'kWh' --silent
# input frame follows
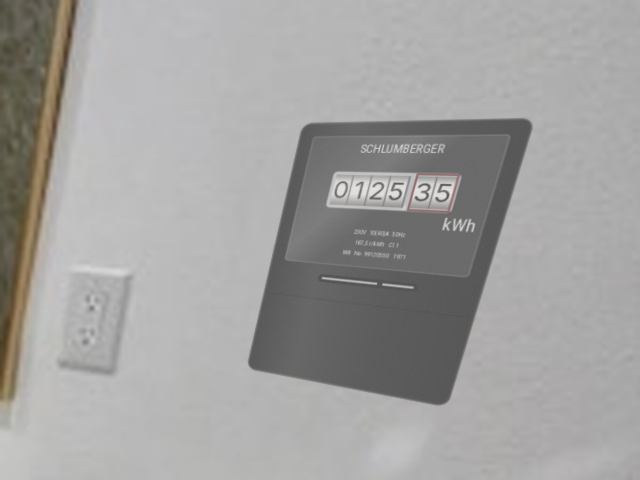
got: 125.35 kWh
